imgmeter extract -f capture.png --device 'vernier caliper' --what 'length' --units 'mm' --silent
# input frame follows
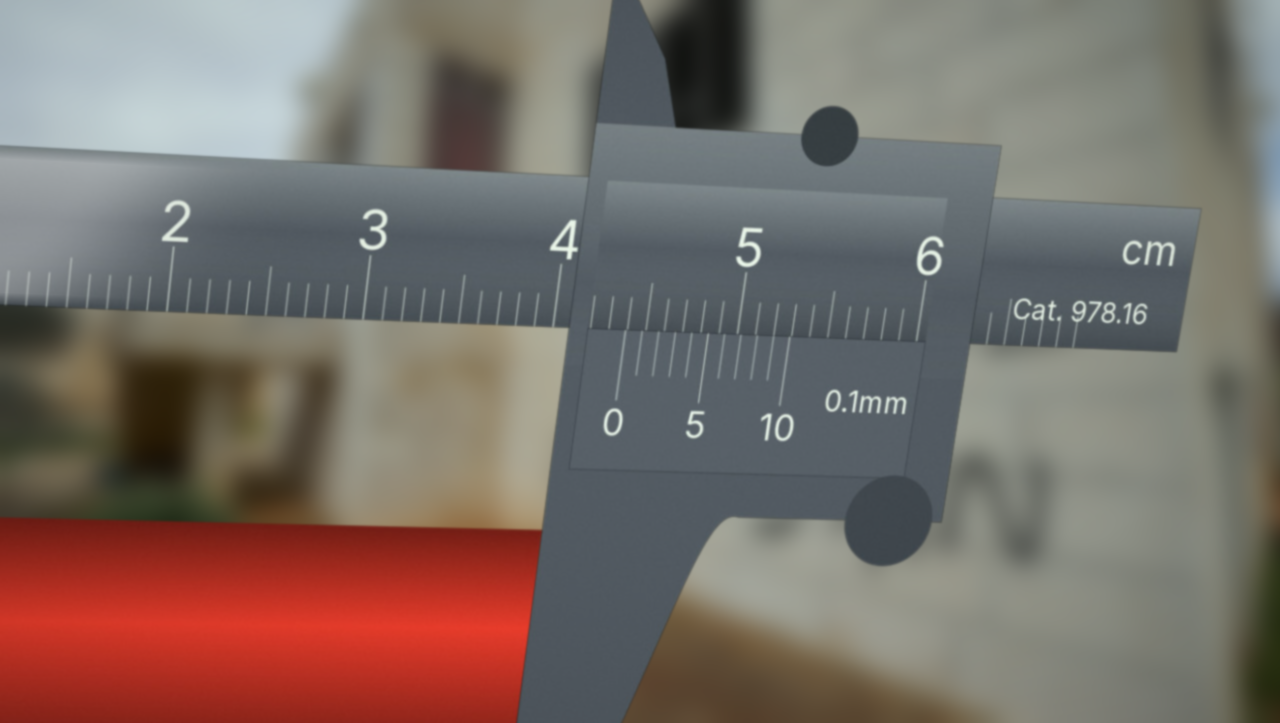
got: 43.9 mm
